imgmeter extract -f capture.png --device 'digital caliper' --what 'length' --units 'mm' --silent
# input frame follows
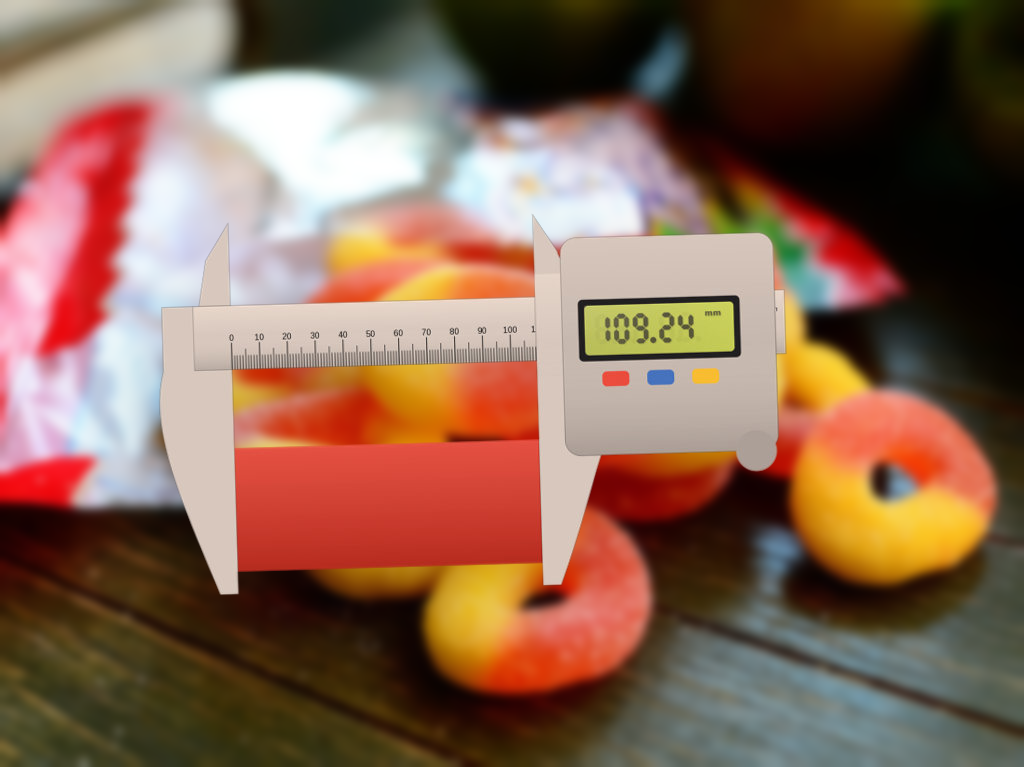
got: 109.24 mm
